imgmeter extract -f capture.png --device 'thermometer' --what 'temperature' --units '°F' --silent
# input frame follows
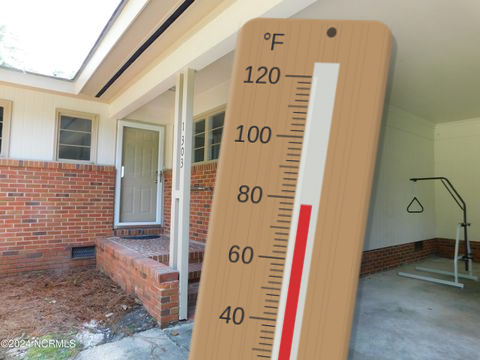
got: 78 °F
